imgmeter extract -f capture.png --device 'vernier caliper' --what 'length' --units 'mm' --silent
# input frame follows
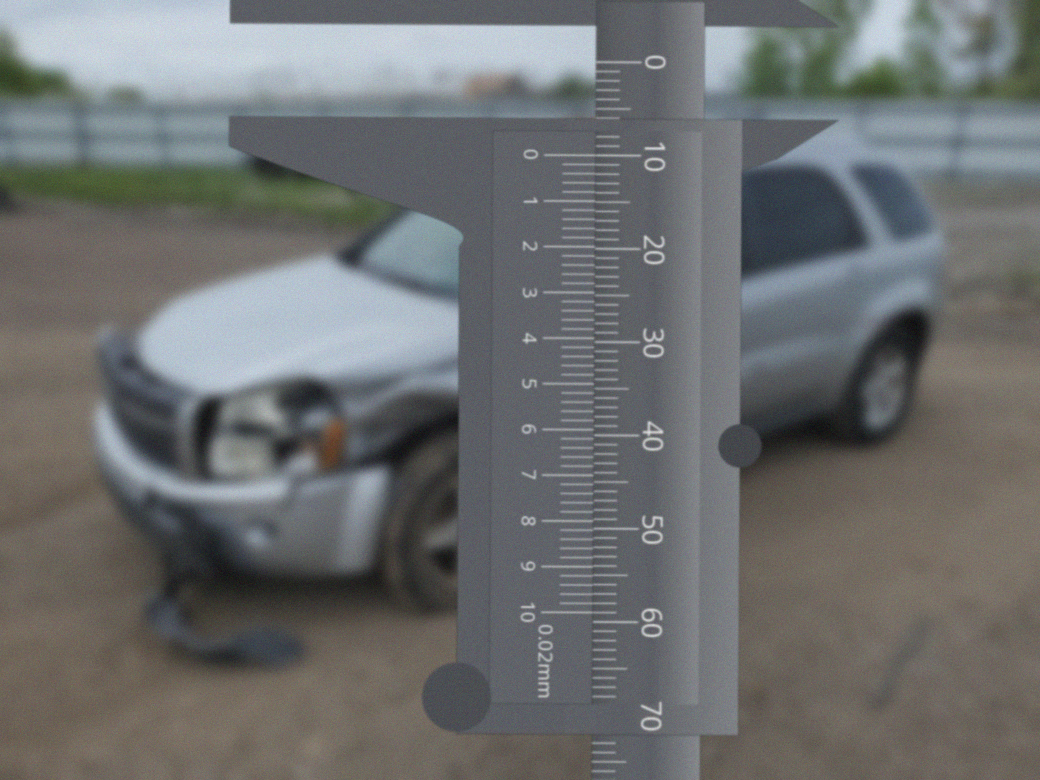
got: 10.0 mm
